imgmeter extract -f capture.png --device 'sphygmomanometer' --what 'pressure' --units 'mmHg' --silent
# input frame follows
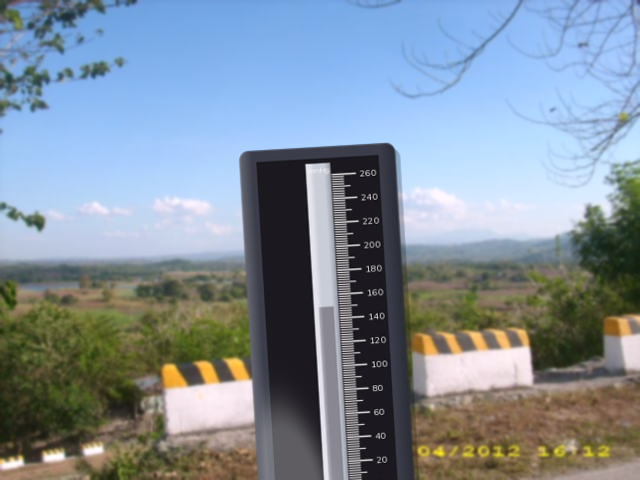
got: 150 mmHg
